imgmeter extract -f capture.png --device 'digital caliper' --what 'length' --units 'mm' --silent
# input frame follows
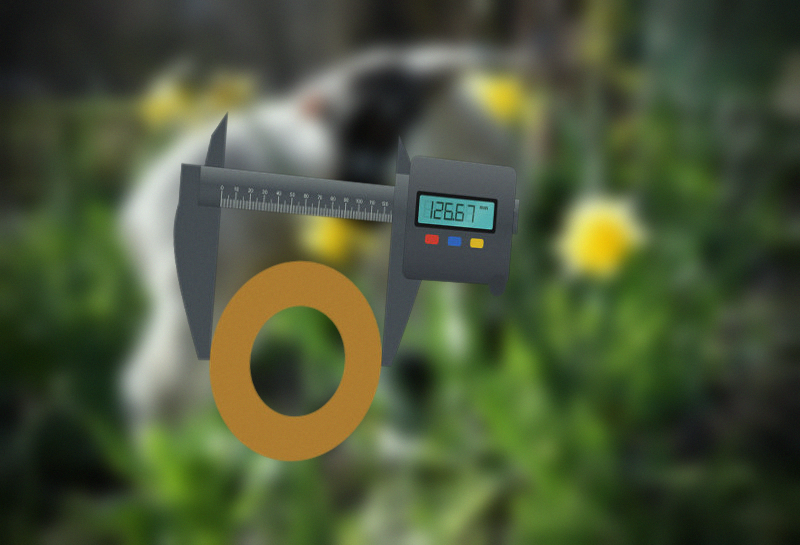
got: 126.67 mm
